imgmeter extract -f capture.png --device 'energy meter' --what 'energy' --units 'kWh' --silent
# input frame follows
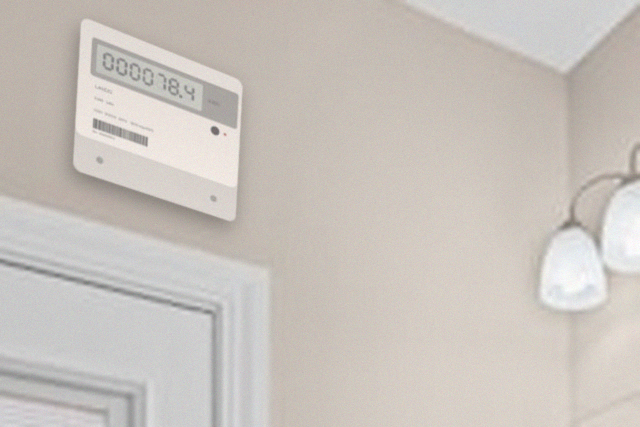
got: 78.4 kWh
